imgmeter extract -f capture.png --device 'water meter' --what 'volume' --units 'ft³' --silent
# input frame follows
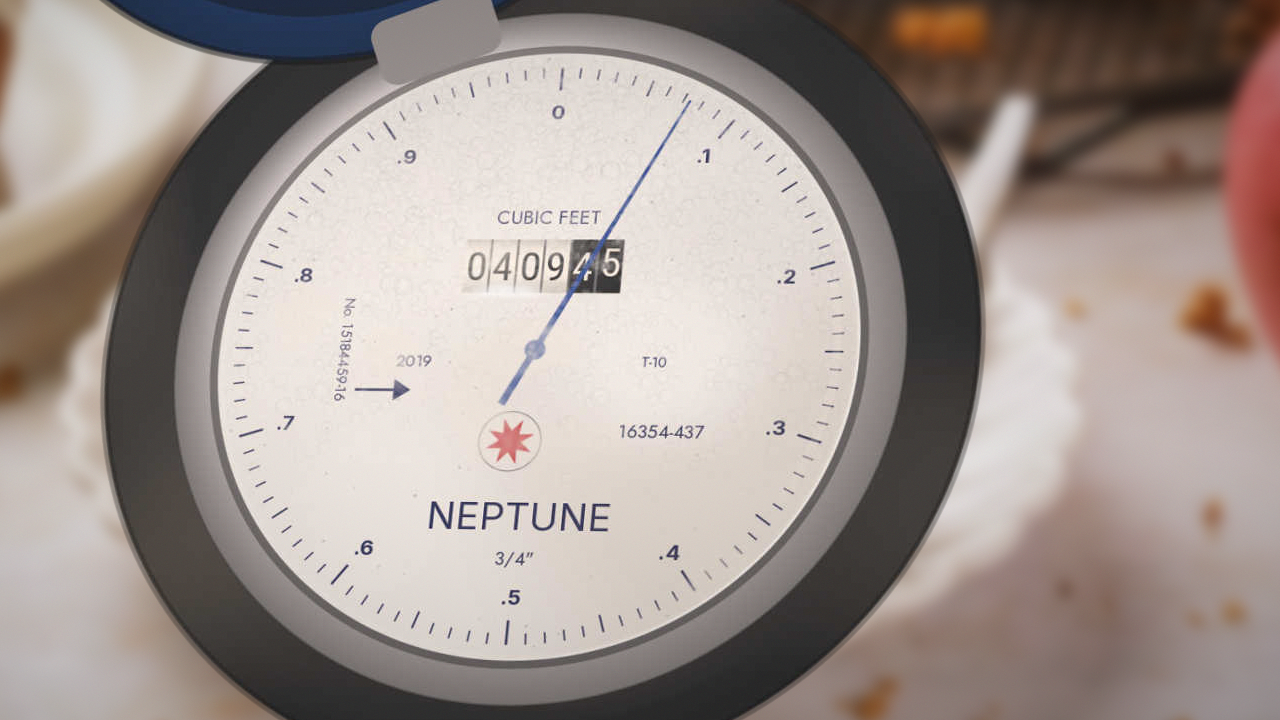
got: 40945.07 ft³
